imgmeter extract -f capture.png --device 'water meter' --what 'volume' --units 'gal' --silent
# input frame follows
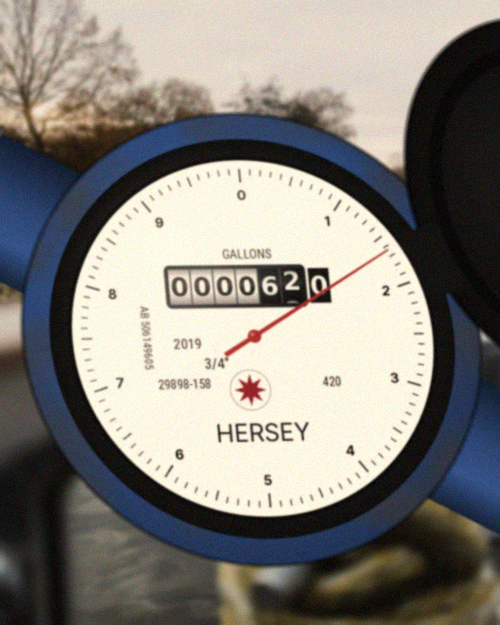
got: 621.6 gal
